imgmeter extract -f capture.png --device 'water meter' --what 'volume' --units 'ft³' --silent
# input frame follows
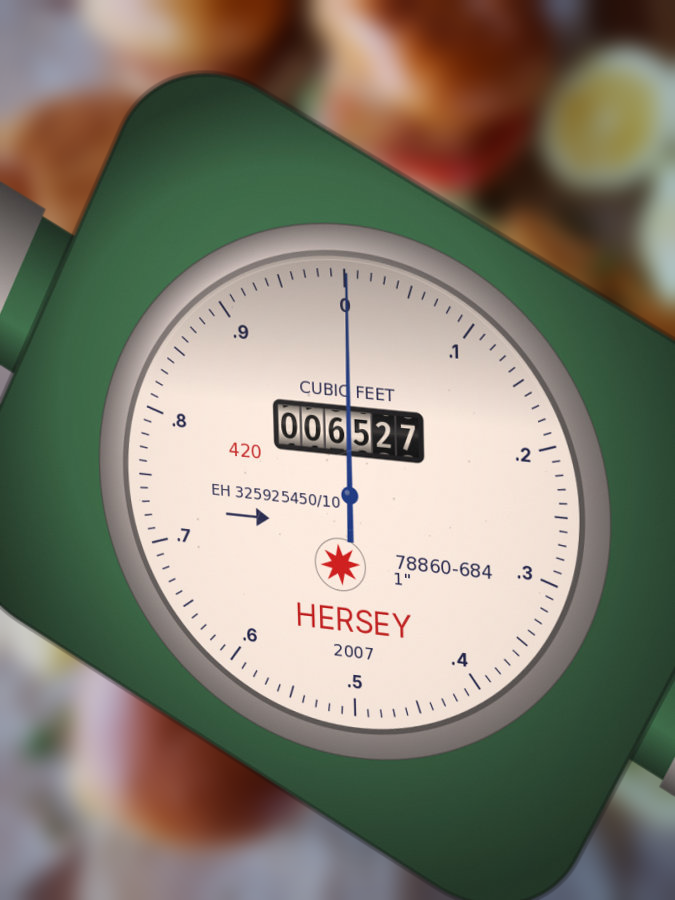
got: 6527.00 ft³
